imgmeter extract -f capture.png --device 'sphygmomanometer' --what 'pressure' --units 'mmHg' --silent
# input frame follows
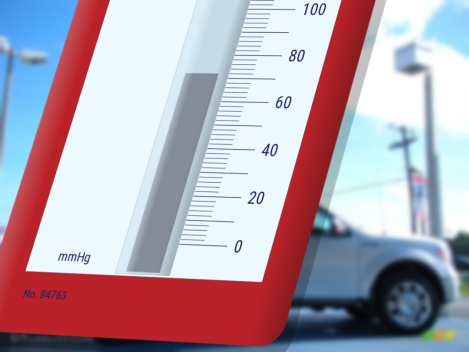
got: 72 mmHg
